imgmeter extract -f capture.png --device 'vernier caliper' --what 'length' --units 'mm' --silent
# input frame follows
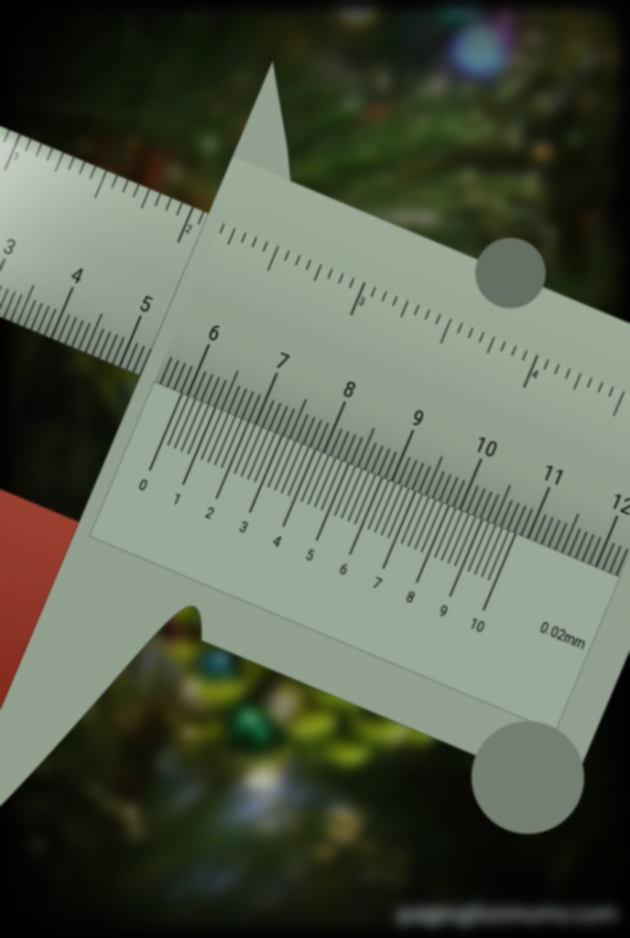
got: 59.2 mm
